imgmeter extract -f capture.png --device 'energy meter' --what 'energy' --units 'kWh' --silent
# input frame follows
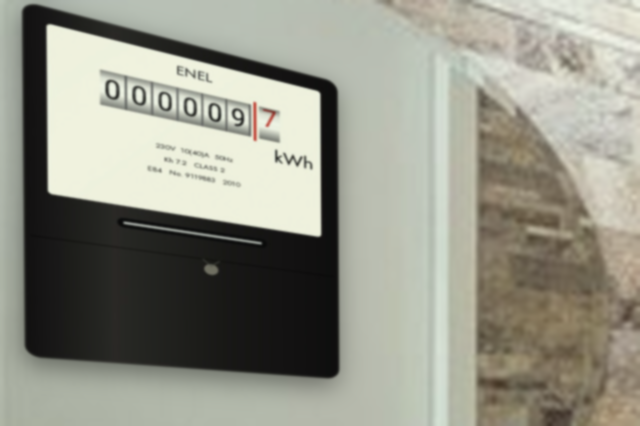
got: 9.7 kWh
